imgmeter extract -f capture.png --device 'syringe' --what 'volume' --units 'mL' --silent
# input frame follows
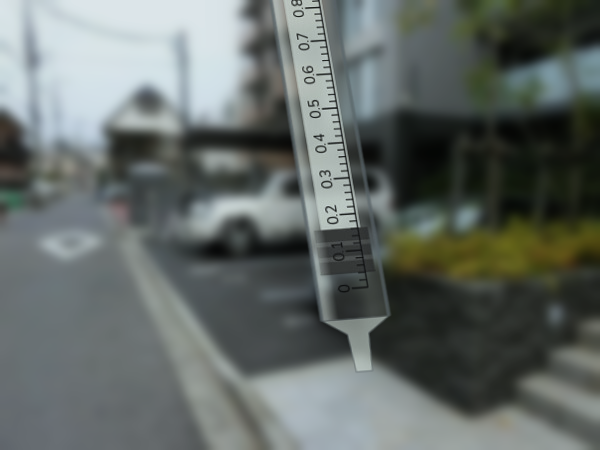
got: 0.04 mL
